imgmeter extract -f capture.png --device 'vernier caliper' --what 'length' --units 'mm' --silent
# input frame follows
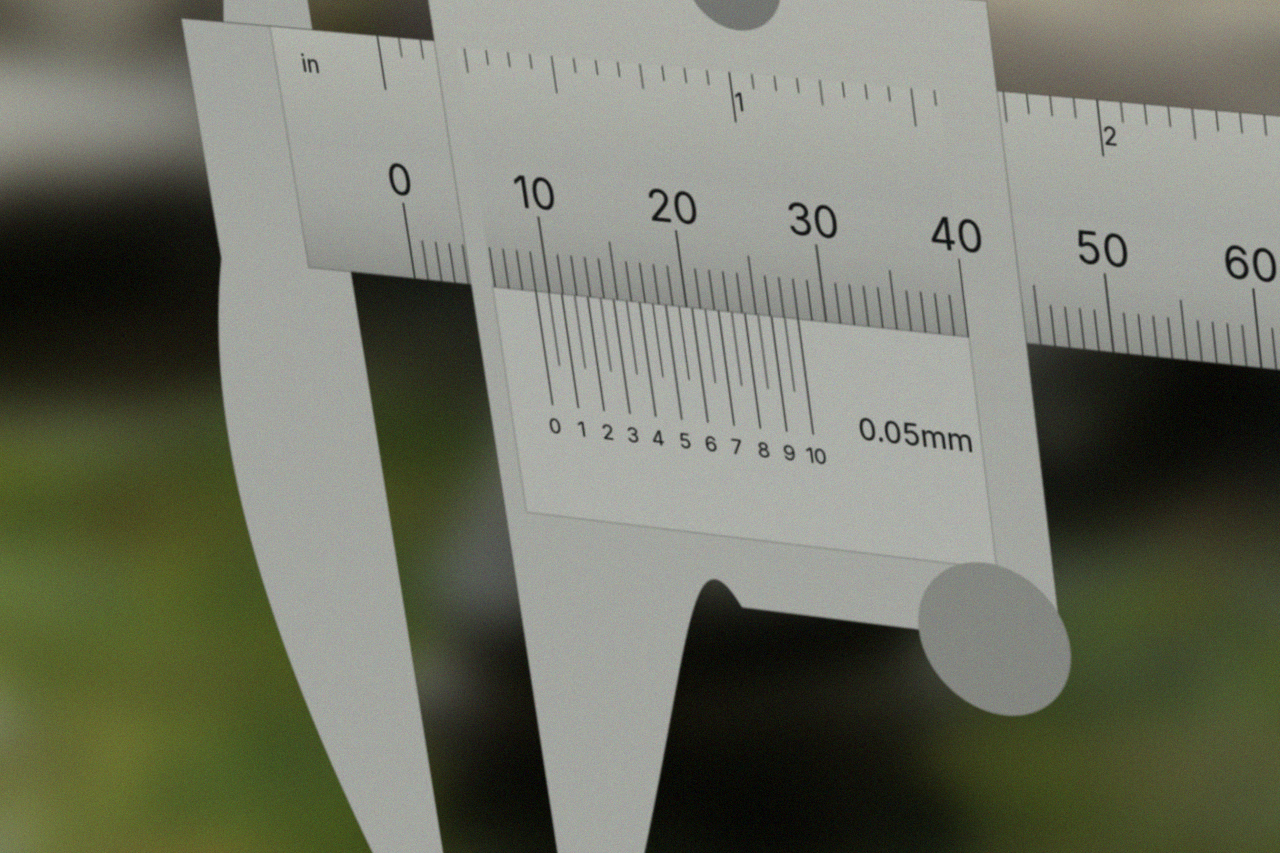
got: 9.0 mm
